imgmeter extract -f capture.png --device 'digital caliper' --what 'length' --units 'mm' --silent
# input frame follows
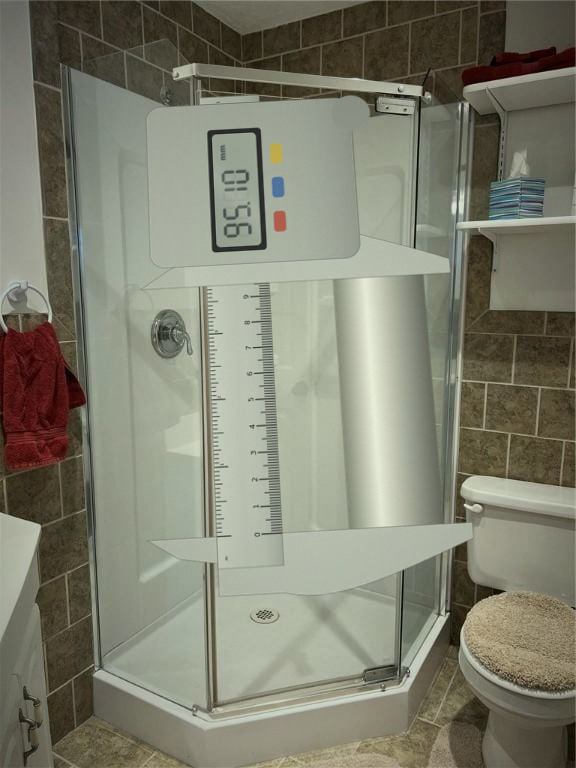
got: 95.10 mm
